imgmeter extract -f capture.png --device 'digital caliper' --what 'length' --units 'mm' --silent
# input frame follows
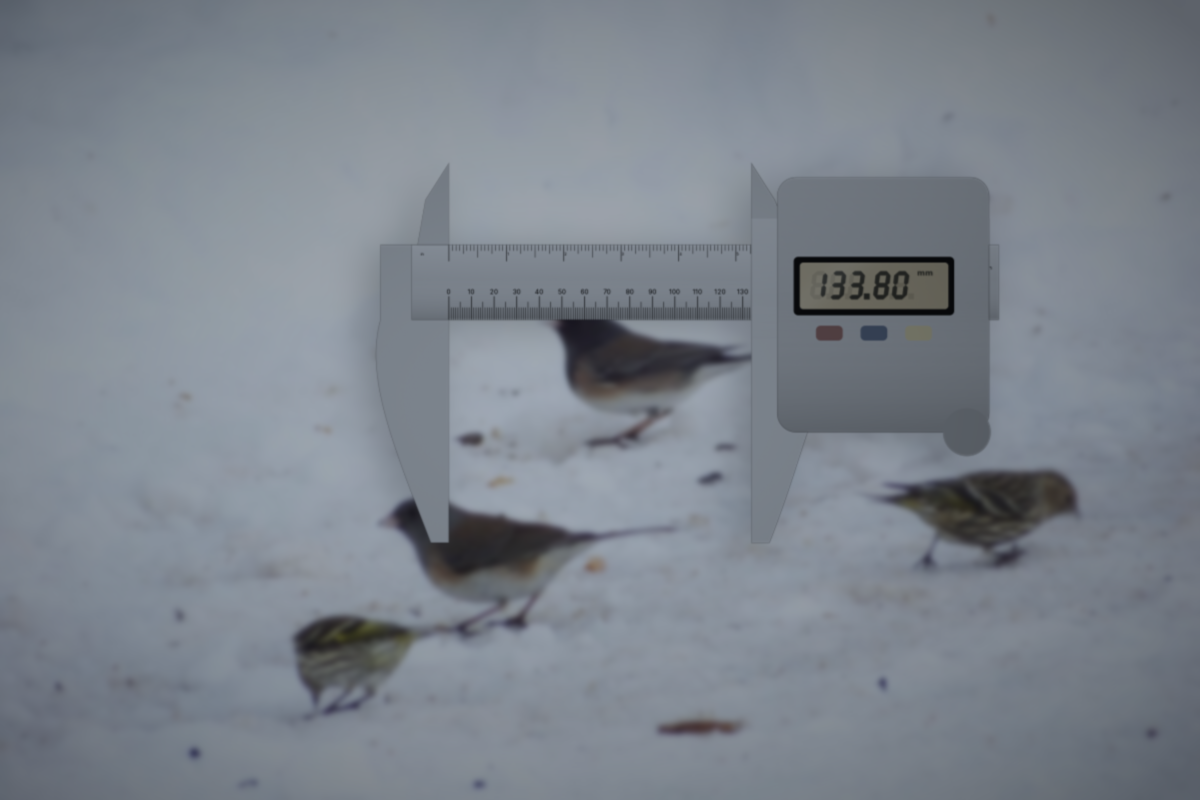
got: 133.80 mm
